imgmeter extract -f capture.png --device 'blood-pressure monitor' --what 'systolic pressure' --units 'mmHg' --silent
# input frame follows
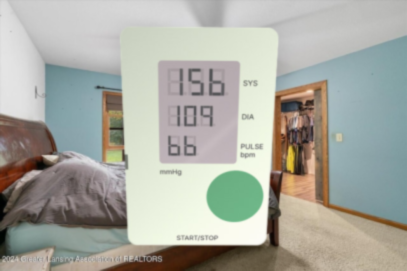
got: 156 mmHg
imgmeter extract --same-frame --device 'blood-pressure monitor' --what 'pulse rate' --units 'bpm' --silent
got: 66 bpm
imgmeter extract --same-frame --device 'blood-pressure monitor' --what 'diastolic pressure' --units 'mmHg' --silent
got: 109 mmHg
